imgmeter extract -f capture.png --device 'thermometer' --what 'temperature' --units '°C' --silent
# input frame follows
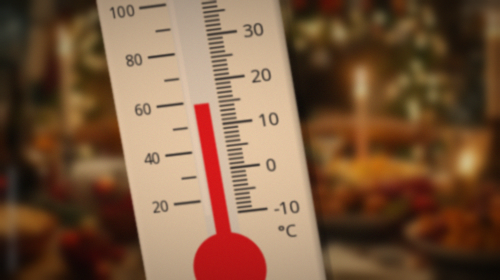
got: 15 °C
